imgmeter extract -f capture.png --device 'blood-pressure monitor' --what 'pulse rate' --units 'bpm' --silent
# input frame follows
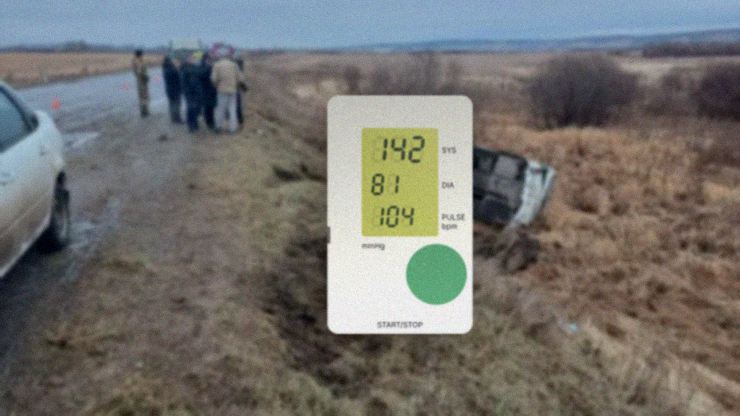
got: 104 bpm
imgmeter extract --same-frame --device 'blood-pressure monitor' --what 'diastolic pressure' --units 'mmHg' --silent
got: 81 mmHg
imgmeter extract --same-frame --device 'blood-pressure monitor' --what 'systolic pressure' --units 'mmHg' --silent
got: 142 mmHg
